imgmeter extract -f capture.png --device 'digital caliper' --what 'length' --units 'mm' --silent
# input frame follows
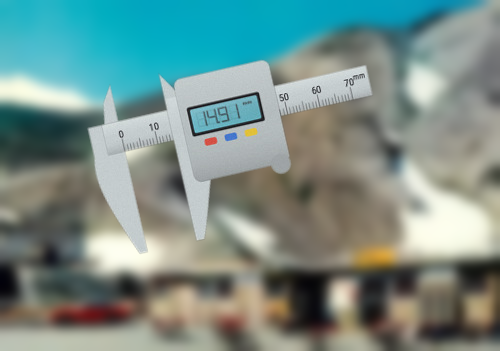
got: 14.91 mm
